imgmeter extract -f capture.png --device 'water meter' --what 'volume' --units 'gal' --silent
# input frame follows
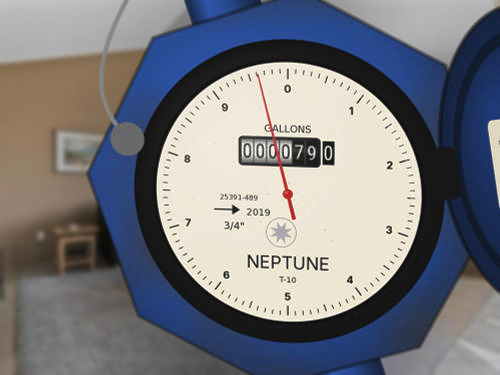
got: 789.6 gal
